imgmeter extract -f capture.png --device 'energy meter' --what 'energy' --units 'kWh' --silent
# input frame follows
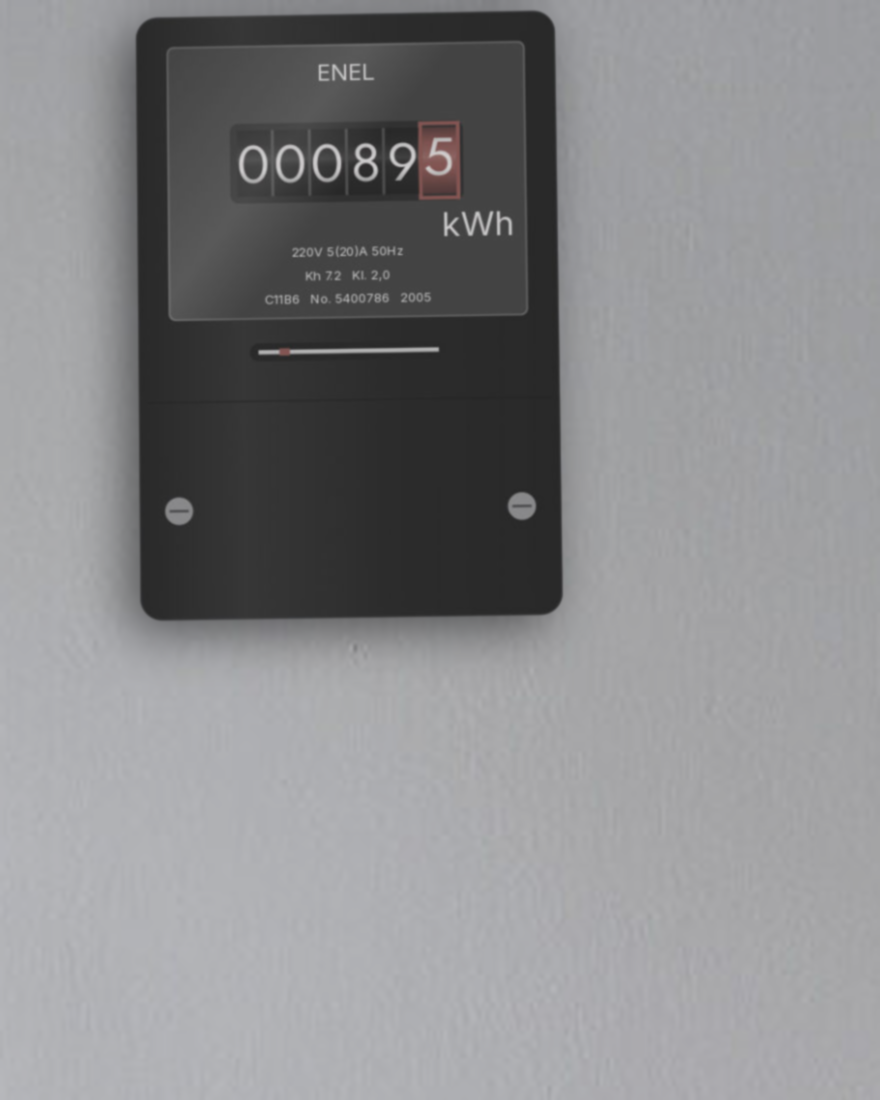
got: 89.5 kWh
